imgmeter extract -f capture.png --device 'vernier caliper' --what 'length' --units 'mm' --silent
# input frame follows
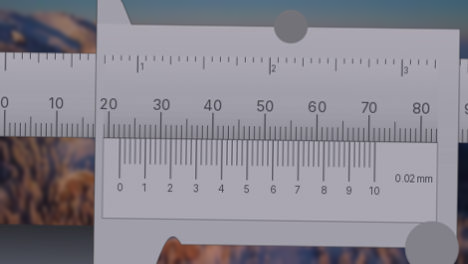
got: 22.2 mm
